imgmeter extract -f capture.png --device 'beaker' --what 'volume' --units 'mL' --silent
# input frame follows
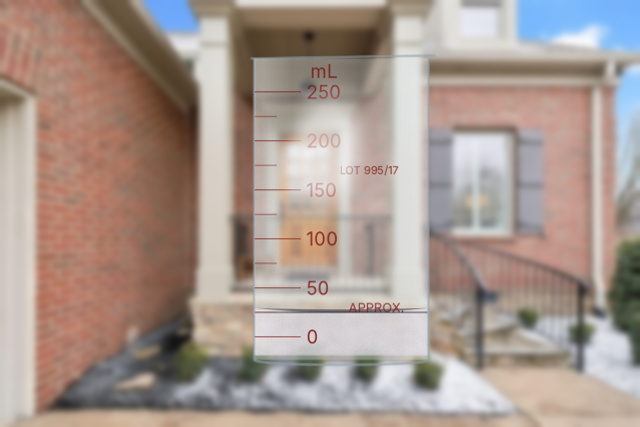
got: 25 mL
